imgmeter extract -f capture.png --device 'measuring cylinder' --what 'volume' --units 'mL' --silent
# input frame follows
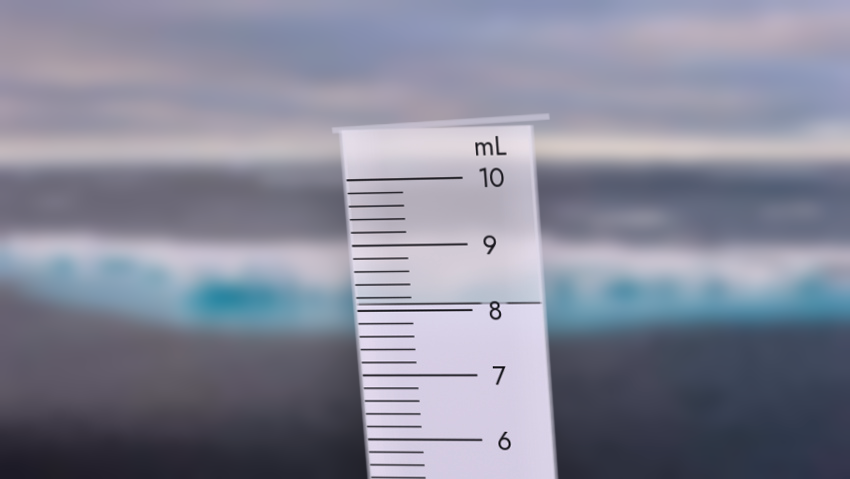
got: 8.1 mL
